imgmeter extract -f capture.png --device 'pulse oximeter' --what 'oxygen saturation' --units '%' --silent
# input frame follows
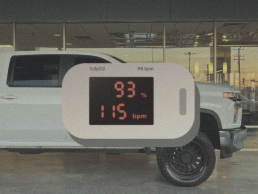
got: 93 %
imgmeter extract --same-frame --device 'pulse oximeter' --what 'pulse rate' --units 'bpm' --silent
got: 115 bpm
